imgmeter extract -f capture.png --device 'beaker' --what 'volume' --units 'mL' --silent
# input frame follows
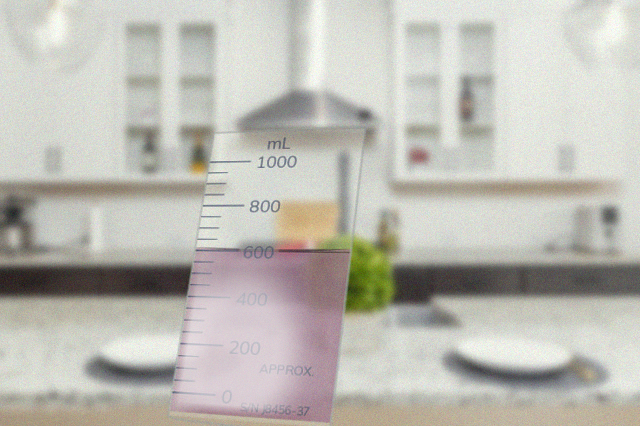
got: 600 mL
